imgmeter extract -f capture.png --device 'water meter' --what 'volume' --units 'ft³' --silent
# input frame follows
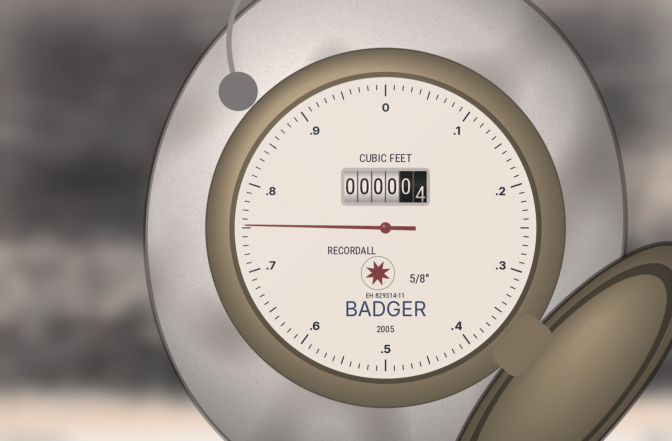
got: 3.75 ft³
